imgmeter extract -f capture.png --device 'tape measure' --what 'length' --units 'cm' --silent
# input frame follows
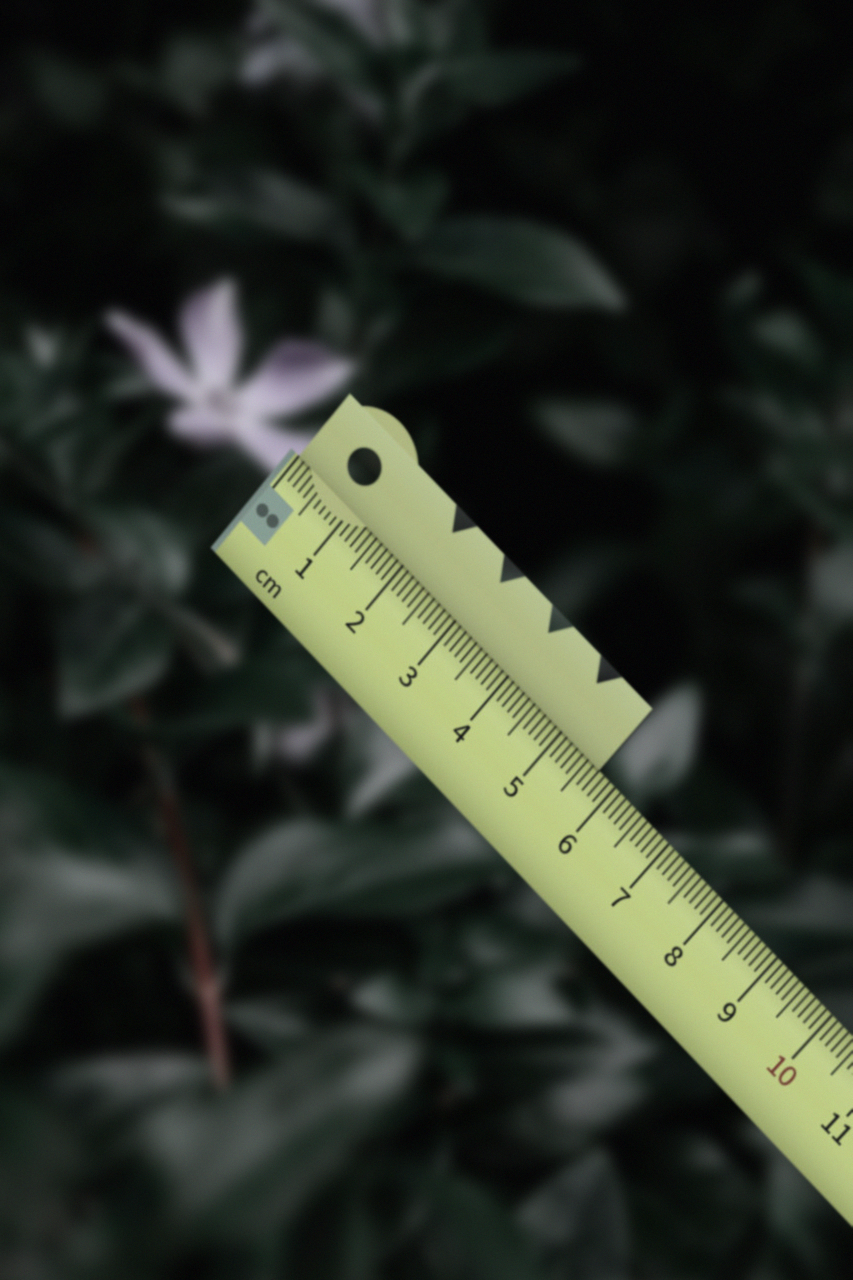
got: 5.7 cm
